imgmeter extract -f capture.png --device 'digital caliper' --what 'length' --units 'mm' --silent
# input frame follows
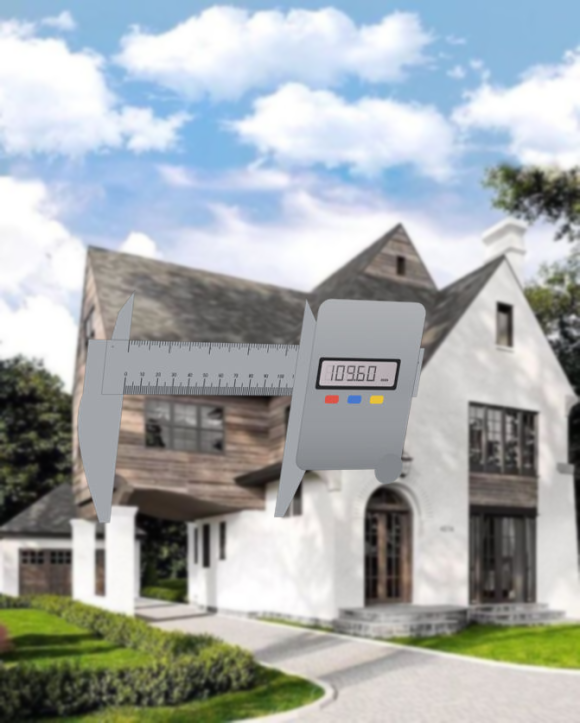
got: 109.60 mm
